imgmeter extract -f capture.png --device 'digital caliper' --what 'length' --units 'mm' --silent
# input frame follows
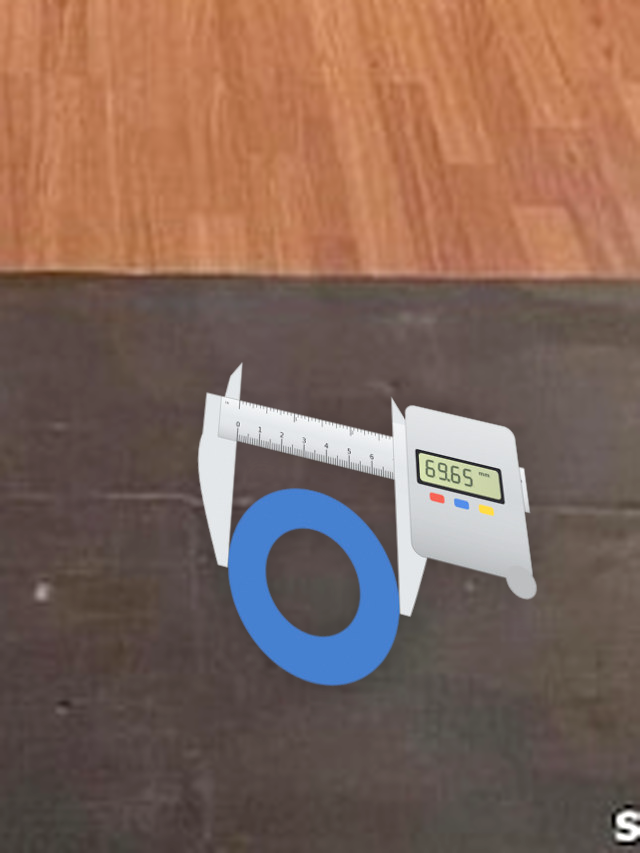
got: 69.65 mm
